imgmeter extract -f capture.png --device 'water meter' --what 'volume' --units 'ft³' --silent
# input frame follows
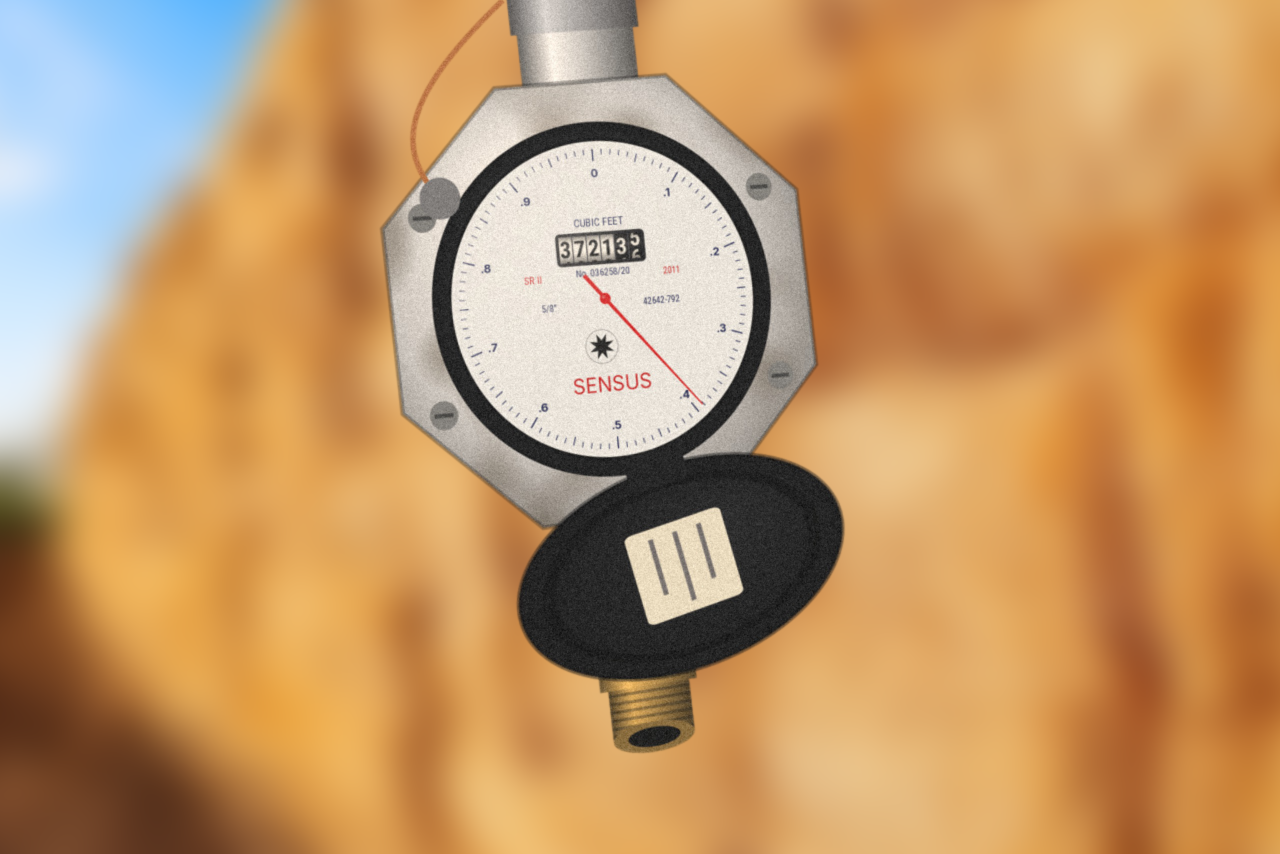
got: 372135.39 ft³
